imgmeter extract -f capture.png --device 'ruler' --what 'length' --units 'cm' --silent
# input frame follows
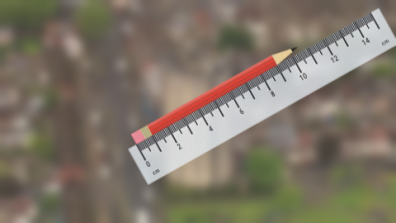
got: 10.5 cm
